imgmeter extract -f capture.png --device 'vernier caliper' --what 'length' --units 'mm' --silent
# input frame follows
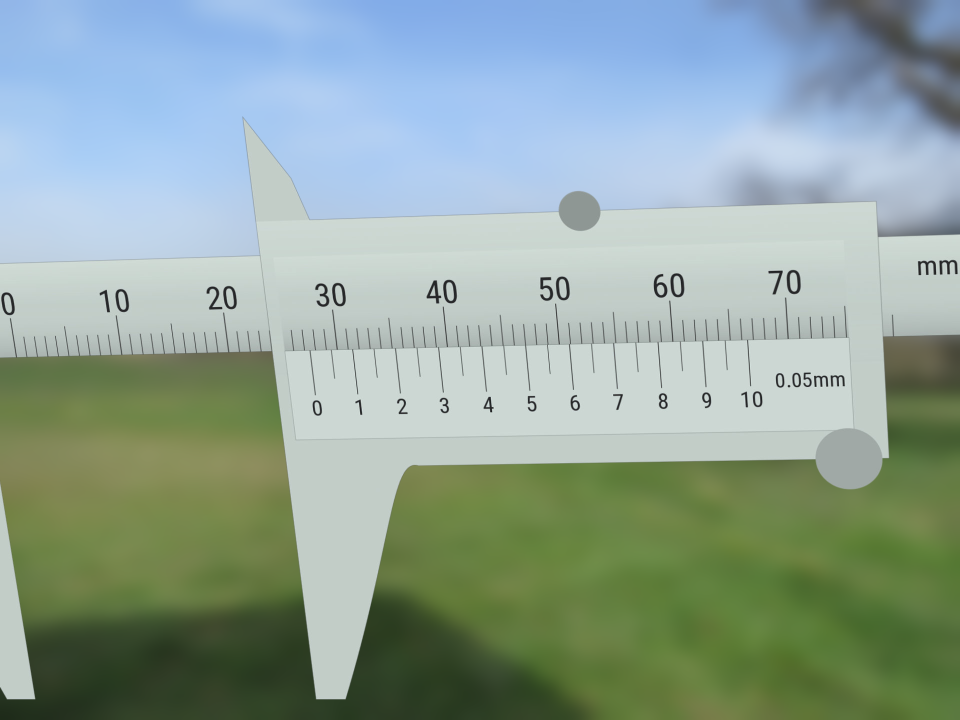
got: 27.5 mm
